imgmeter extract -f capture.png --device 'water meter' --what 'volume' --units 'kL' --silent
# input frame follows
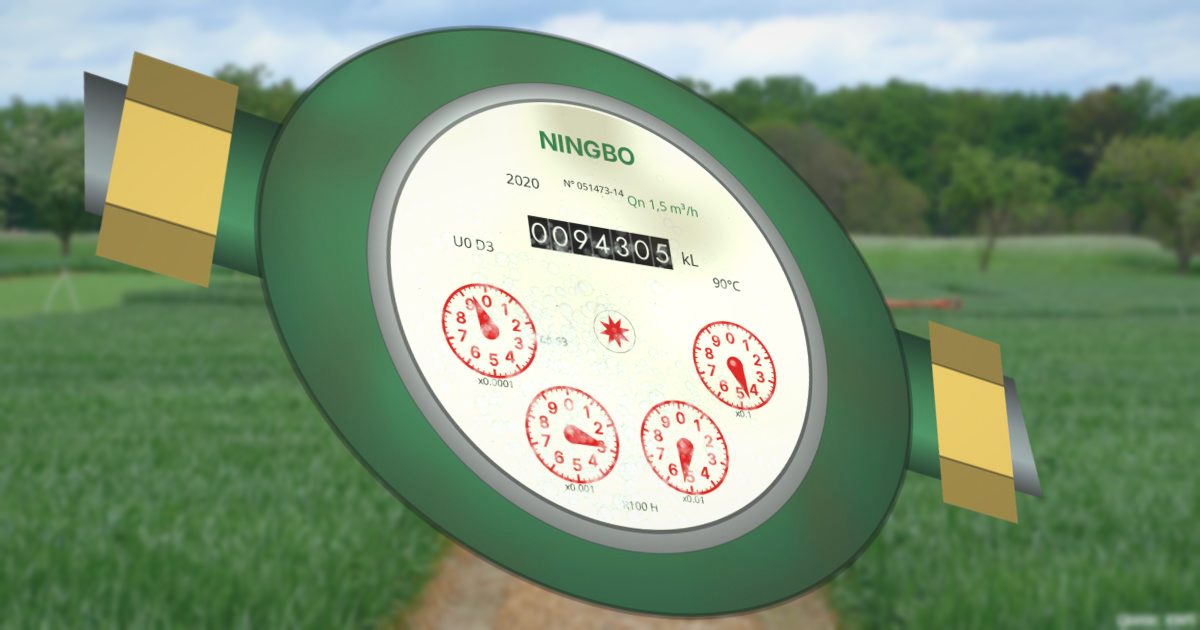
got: 94305.4529 kL
